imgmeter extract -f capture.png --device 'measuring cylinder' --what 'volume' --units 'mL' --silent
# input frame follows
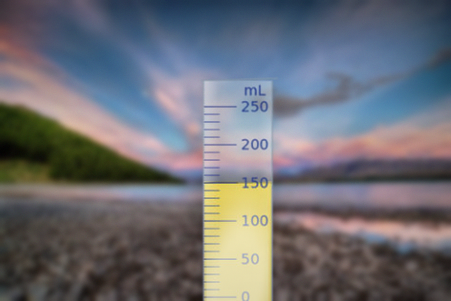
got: 150 mL
